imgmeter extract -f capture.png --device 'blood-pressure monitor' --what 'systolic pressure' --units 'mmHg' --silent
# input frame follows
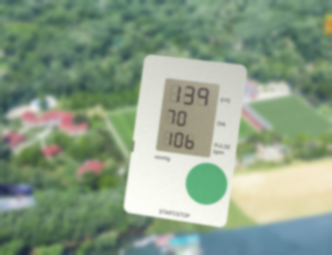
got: 139 mmHg
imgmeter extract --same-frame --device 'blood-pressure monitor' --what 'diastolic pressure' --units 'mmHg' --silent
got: 70 mmHg
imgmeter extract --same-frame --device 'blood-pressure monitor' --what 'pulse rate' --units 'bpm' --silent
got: 106 bpm
